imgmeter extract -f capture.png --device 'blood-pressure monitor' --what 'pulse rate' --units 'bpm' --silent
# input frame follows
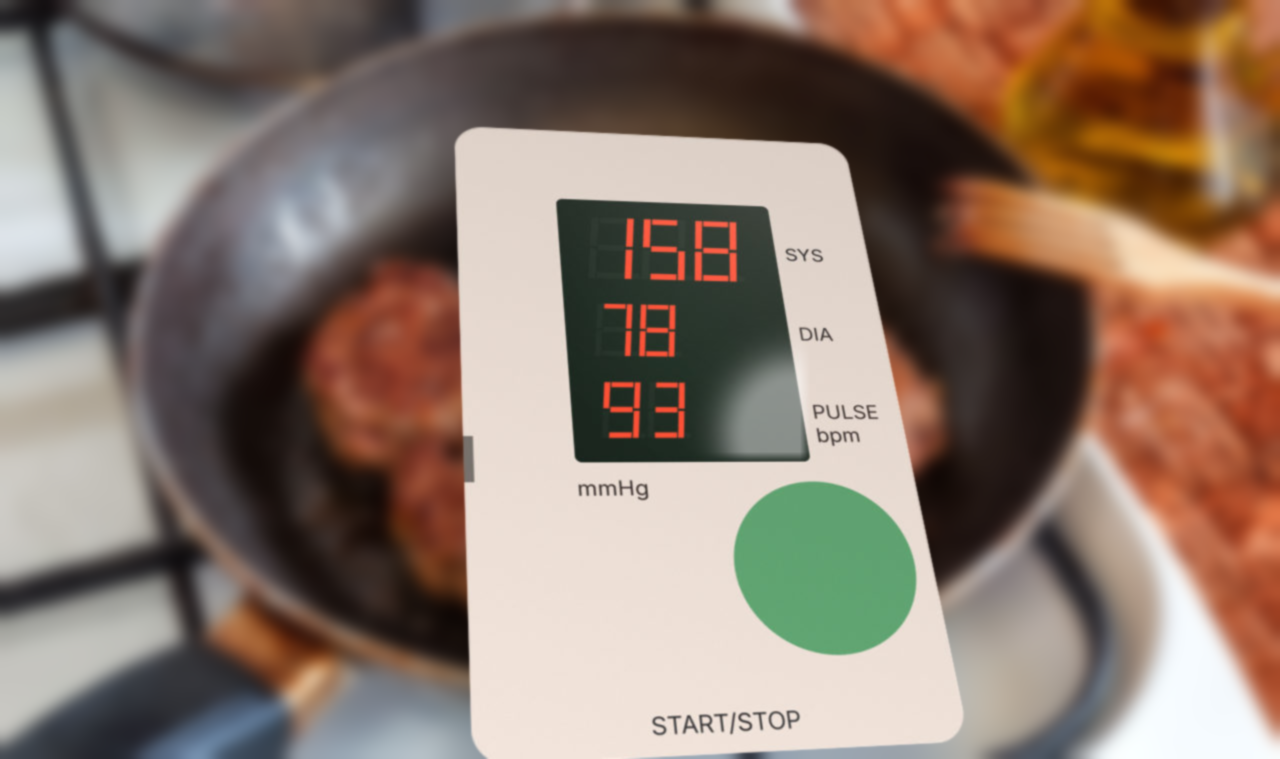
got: 93 bpm
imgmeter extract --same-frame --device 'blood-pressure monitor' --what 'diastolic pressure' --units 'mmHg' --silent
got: 78 mmHg
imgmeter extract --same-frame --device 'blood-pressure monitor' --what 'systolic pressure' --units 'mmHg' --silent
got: 158 mmHg
